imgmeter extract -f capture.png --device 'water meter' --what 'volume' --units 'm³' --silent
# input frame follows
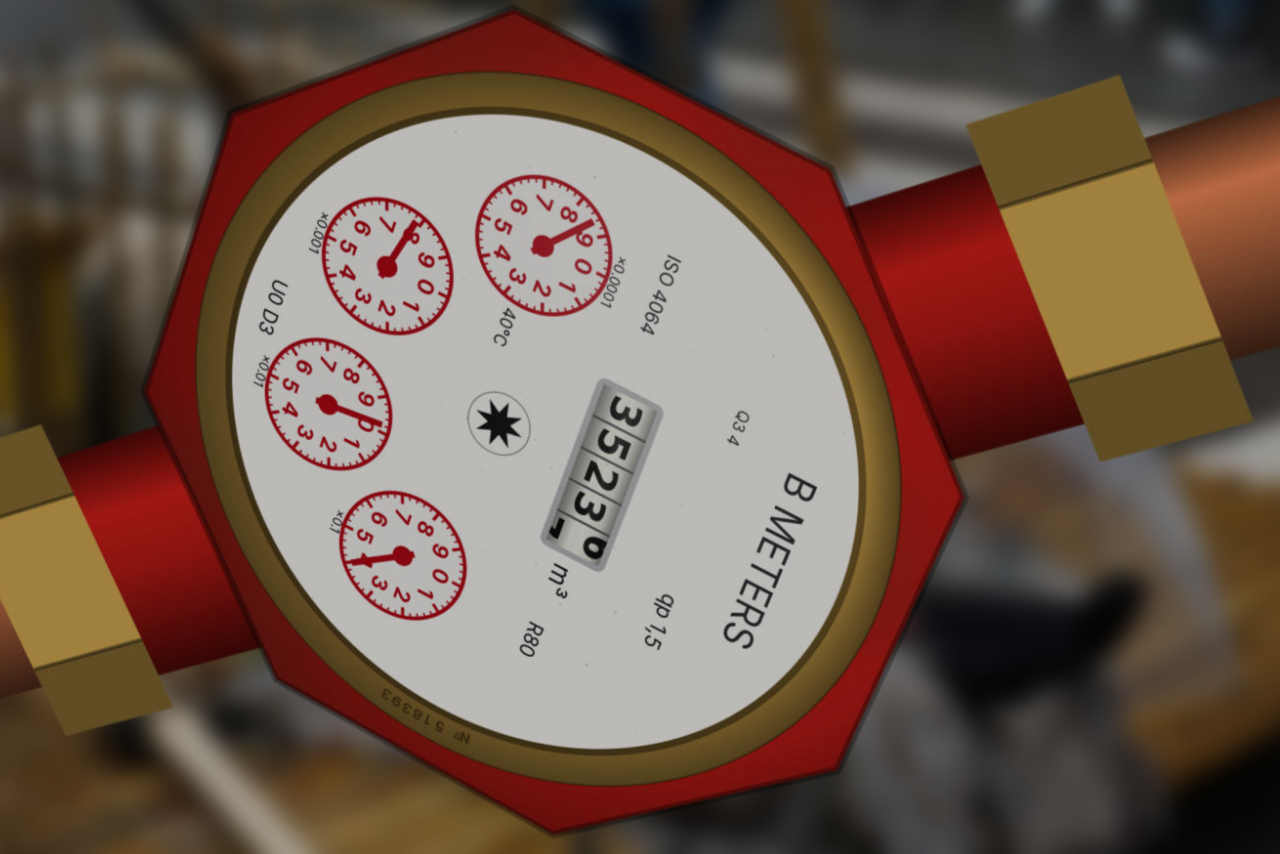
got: 35236.3978 m³
